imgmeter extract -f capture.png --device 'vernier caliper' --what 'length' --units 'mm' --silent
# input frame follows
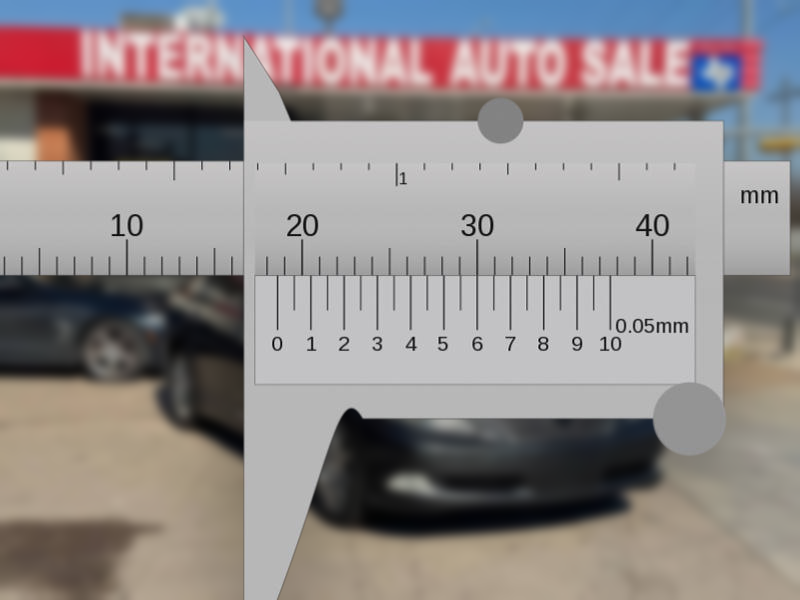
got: 18.6 mm
